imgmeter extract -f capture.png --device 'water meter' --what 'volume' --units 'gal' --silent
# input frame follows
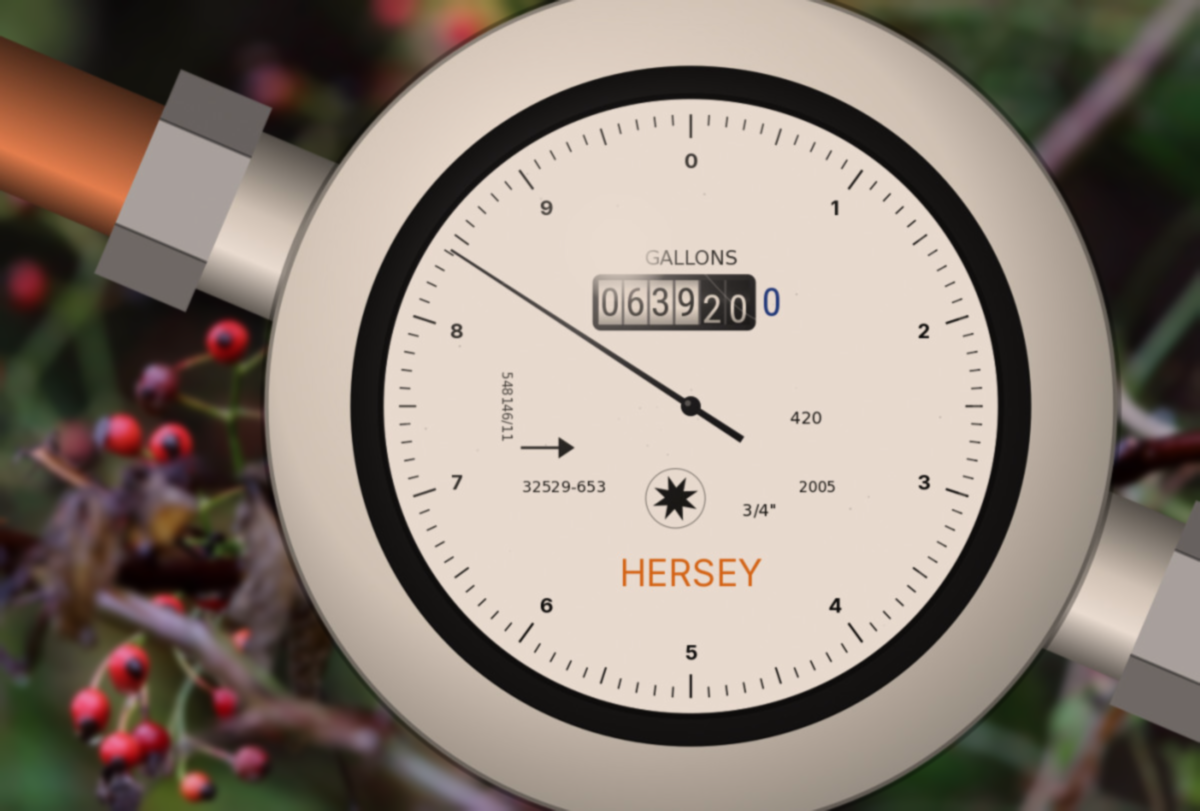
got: 639198.4 gal
